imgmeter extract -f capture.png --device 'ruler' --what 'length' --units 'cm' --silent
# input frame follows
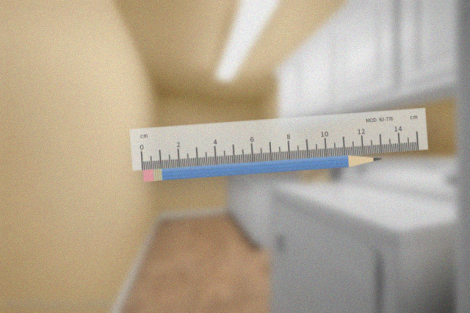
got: 13 cm
